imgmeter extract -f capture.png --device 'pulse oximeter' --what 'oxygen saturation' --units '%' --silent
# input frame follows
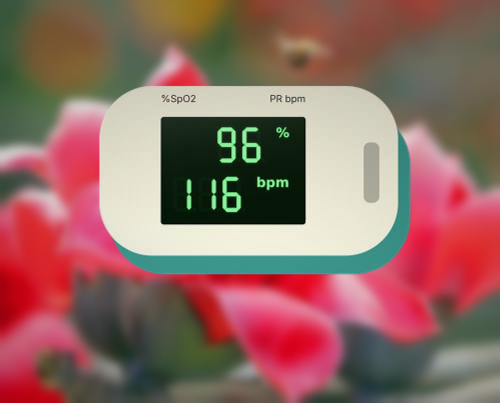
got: 96 %
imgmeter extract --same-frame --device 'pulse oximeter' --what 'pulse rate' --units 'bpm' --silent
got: 116 bpm
